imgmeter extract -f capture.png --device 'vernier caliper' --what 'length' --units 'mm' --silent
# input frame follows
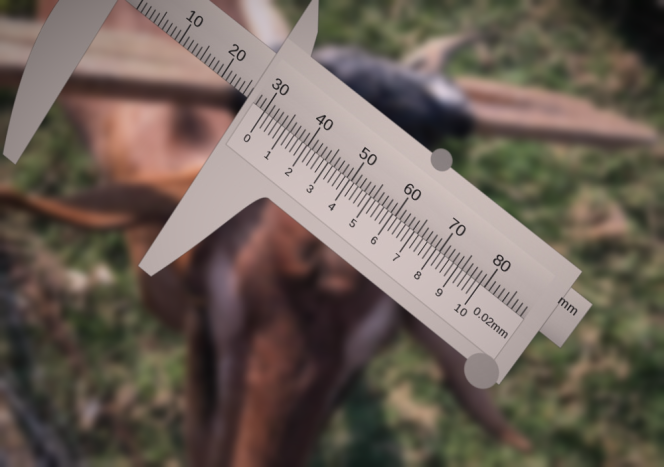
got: 30.0 mm
